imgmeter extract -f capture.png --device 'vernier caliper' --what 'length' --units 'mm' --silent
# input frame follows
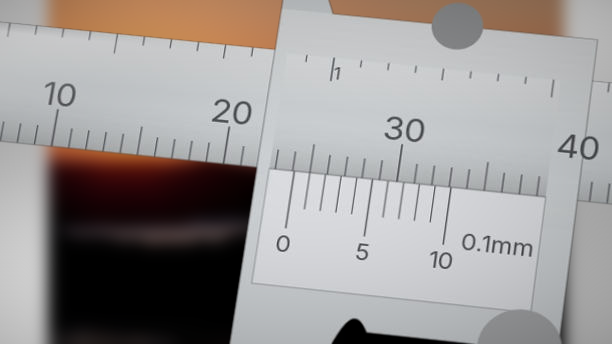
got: 24.1 mm
